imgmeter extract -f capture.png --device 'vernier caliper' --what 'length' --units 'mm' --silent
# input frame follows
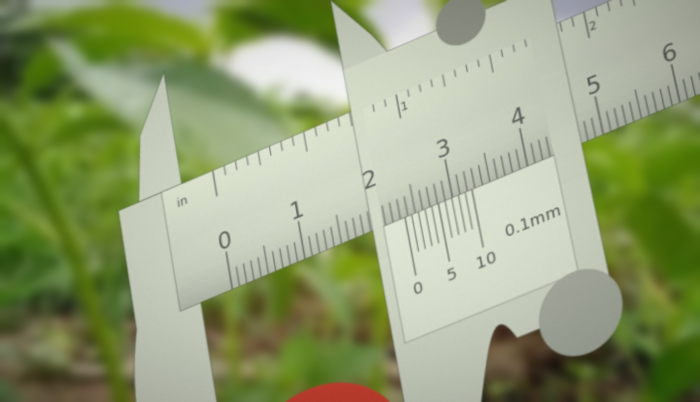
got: 23.6 mm
